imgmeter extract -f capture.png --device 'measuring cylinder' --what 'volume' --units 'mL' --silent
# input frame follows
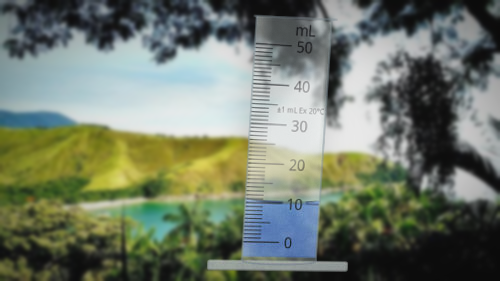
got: 10 mL
